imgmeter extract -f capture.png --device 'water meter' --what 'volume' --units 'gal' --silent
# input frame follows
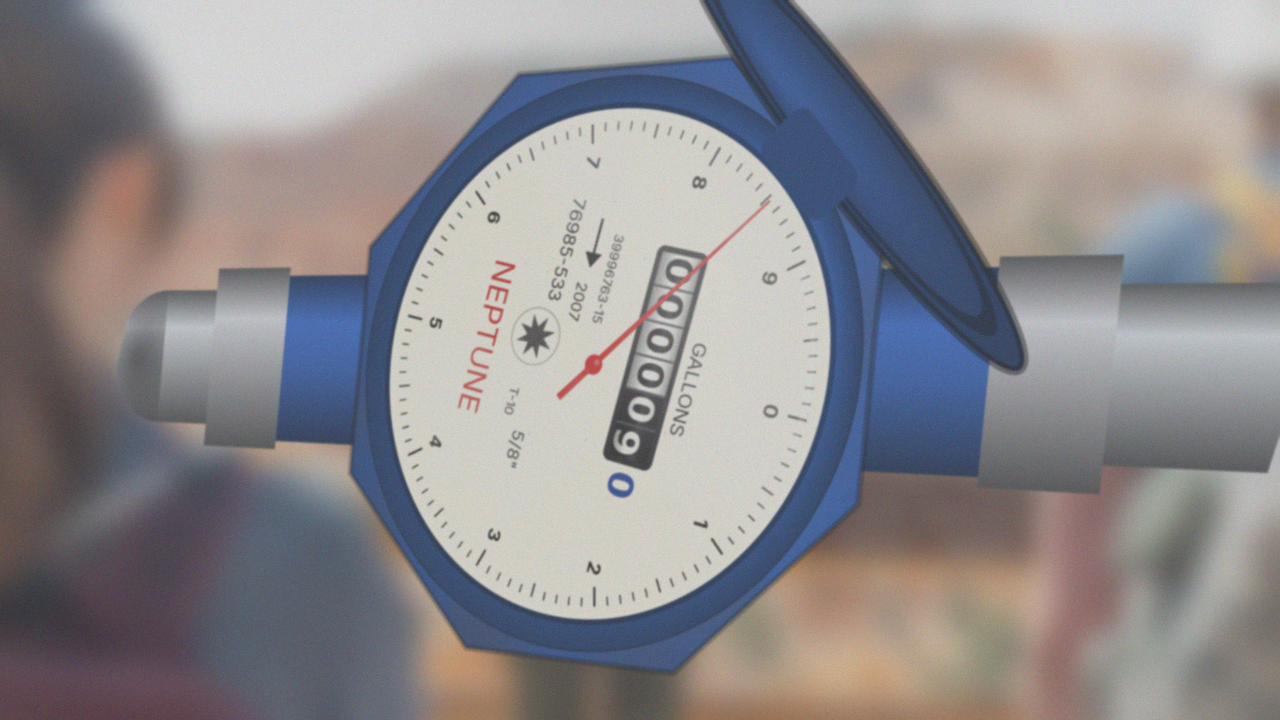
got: 88.5 gal
